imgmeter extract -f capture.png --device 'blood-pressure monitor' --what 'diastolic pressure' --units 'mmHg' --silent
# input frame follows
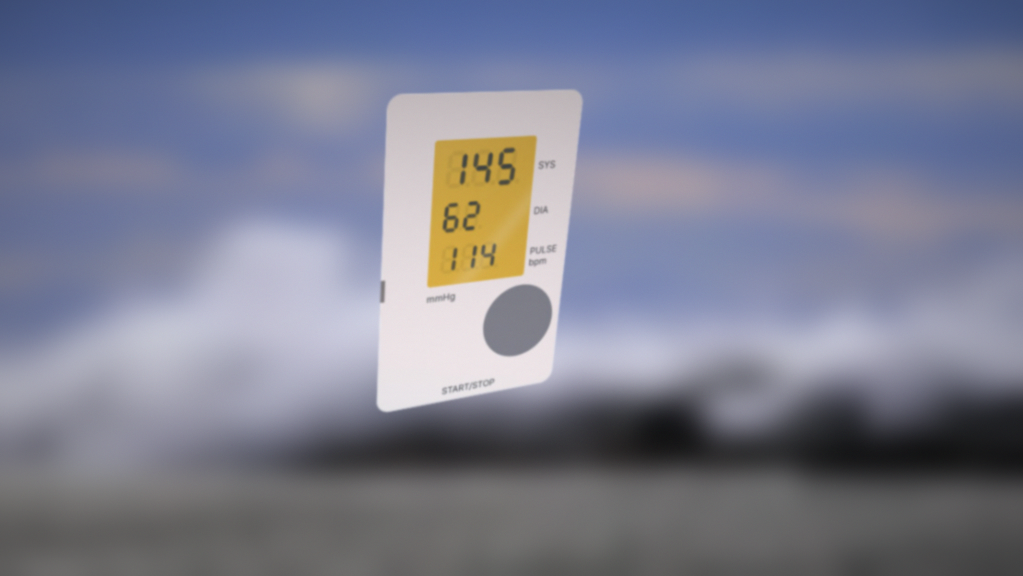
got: 62 mmHg
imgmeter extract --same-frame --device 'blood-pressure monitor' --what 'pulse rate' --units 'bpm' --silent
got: 114 bpm
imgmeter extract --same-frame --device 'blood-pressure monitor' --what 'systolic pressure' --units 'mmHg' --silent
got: 145 mmHg
